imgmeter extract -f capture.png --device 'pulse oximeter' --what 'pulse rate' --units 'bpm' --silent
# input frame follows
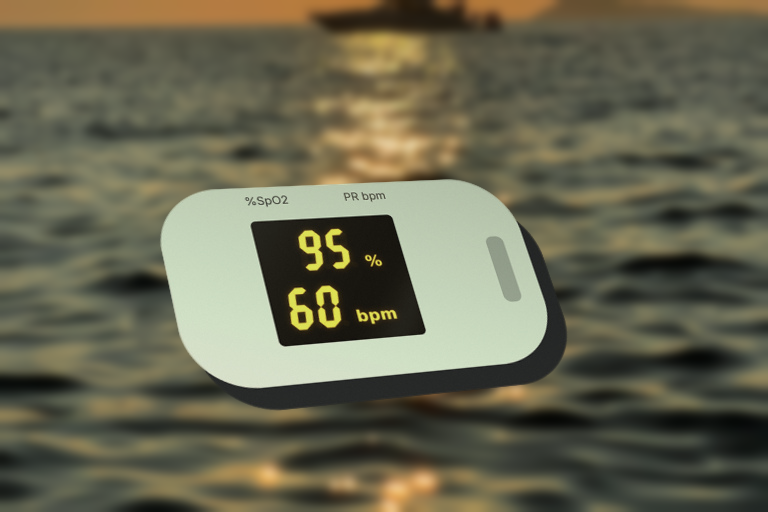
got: 60 bpm
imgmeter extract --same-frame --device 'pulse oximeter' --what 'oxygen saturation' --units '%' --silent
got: 95 %
